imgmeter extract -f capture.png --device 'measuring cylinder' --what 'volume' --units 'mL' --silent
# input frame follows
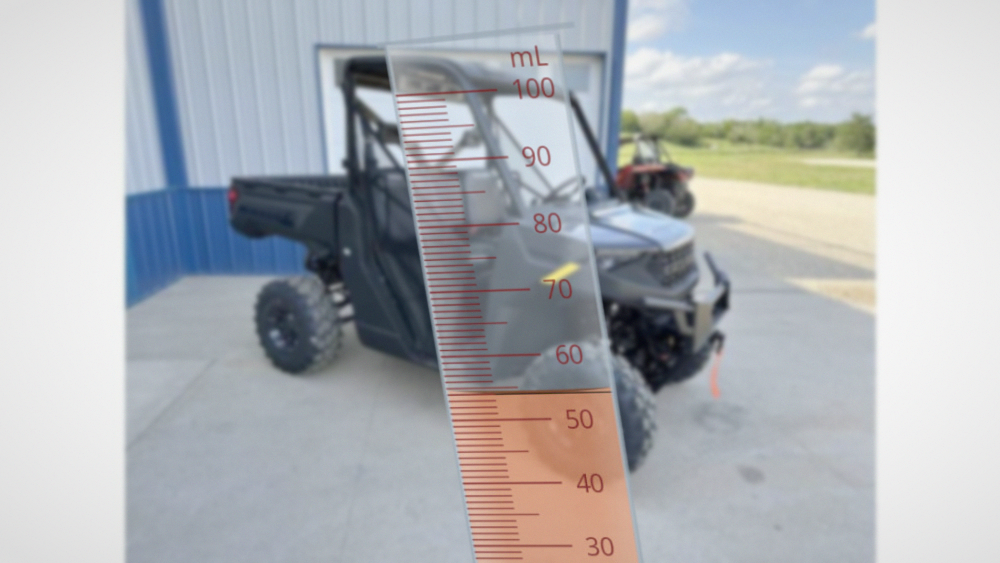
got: 54 mL
